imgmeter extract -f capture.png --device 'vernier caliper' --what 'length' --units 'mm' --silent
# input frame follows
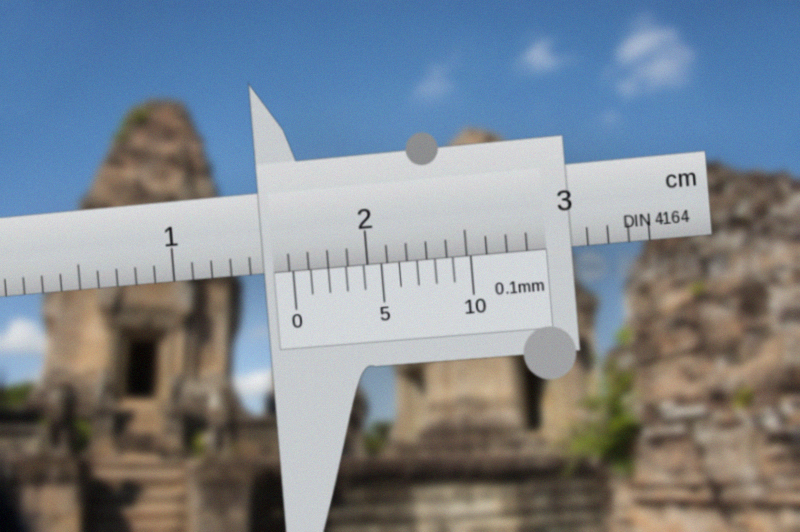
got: 16.2 mm
